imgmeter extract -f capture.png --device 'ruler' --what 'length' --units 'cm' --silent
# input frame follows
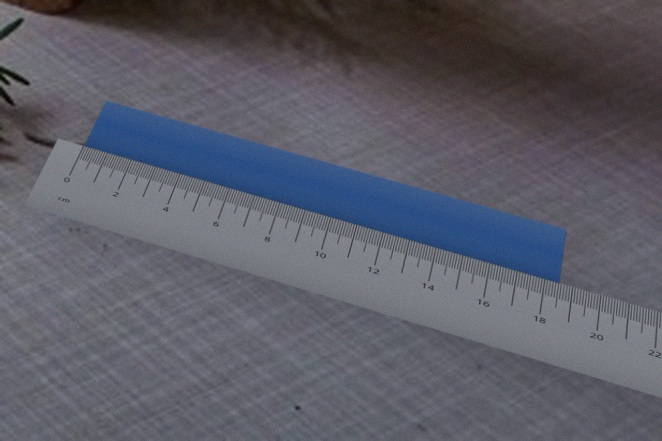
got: 18.5 cm
